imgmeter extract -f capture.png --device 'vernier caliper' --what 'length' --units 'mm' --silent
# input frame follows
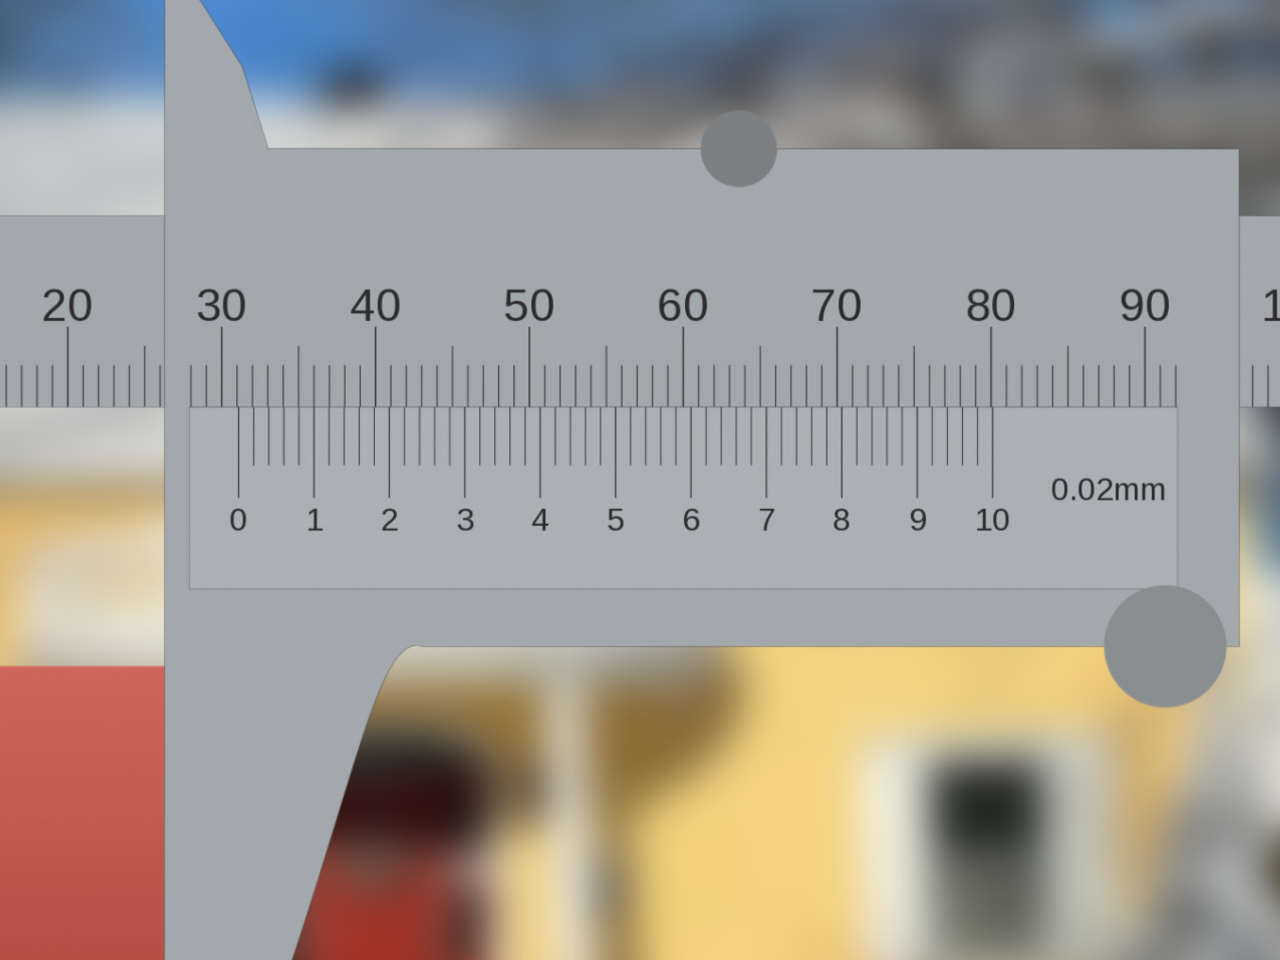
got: 31.1 mm
